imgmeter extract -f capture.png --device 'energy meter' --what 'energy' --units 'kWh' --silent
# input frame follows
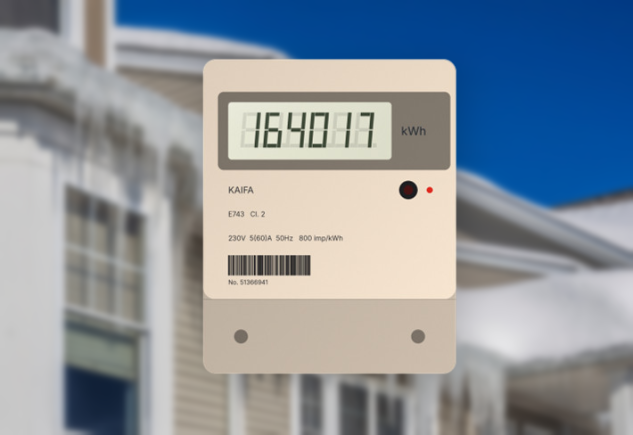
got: 164017 kWh
